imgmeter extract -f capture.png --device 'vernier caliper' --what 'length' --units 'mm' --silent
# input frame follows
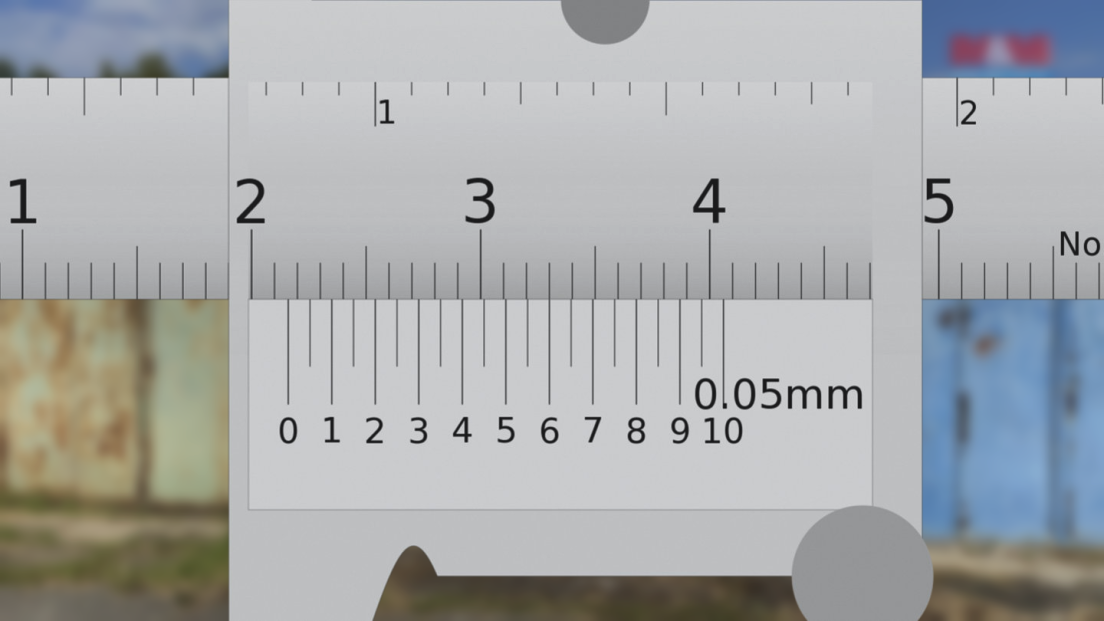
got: 21.60 mm
